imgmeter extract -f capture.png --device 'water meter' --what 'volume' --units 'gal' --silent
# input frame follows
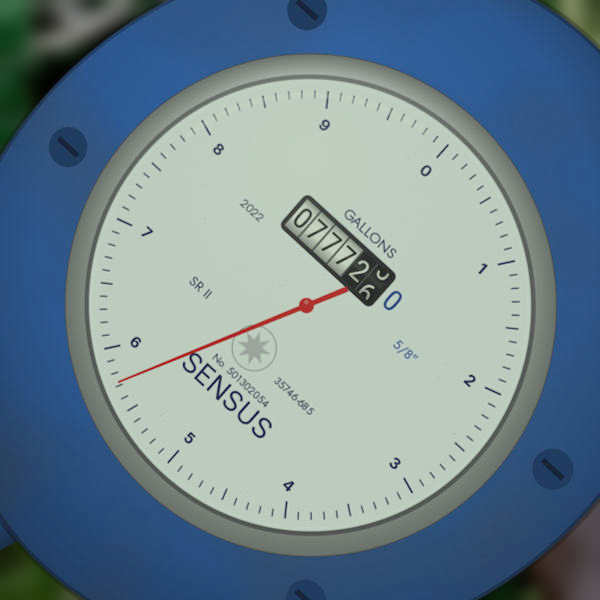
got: 777255.7 gal
